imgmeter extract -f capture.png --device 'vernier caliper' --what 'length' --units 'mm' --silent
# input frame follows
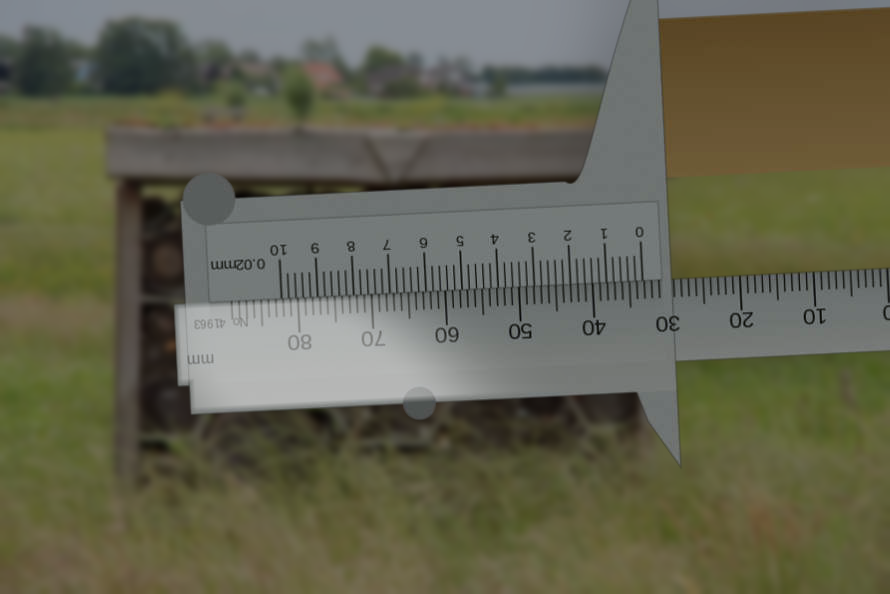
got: 33.2 mm
